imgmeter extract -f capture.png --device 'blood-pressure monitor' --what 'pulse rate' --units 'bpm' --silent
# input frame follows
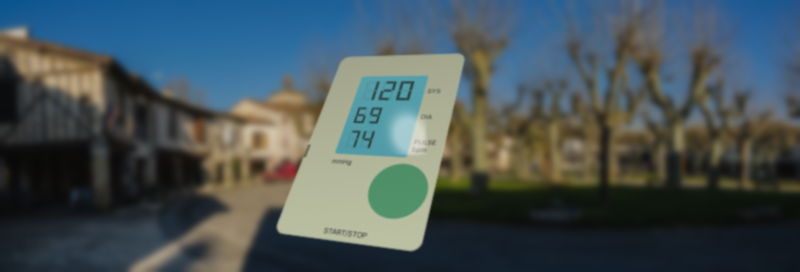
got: 74 bpm
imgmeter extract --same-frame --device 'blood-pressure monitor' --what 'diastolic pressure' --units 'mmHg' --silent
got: 69 mmHg
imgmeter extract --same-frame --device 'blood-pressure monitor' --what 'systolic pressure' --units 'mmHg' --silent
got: 120 mmHg
